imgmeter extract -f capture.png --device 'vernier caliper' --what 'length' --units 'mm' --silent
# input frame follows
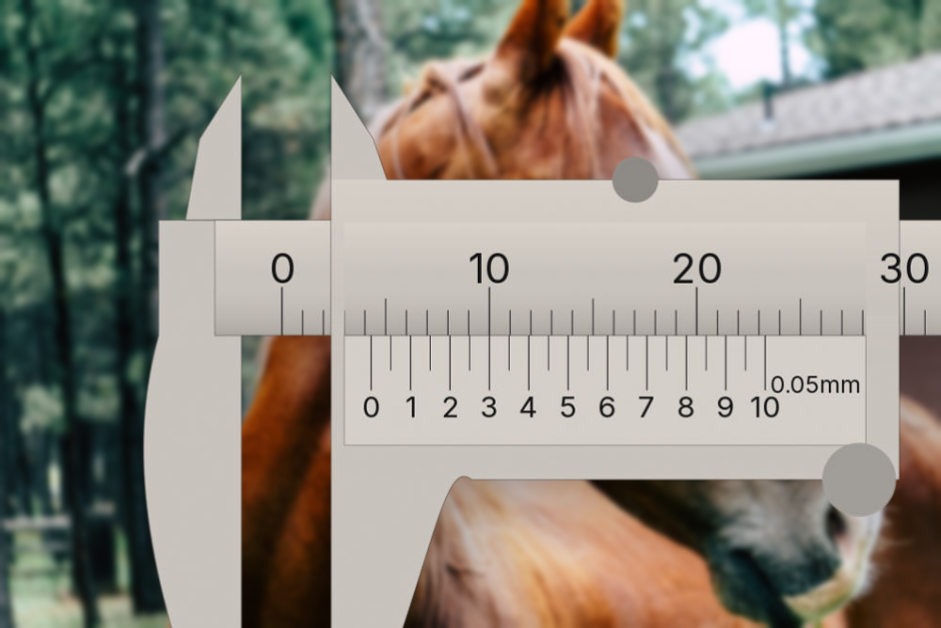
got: 4.3 mm
